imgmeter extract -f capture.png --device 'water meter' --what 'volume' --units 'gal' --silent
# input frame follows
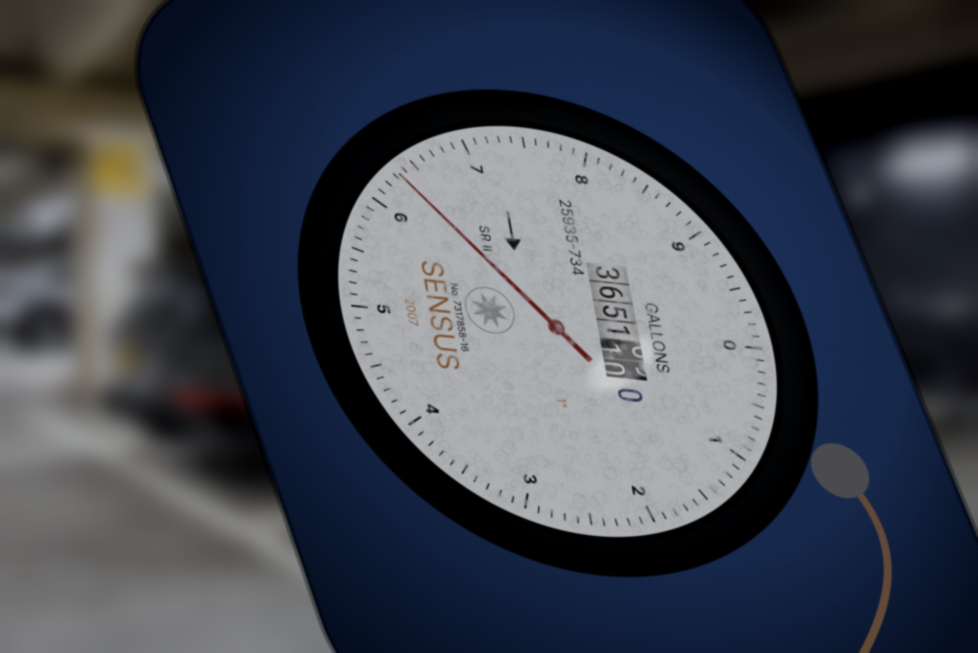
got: 3651096.3 gal
